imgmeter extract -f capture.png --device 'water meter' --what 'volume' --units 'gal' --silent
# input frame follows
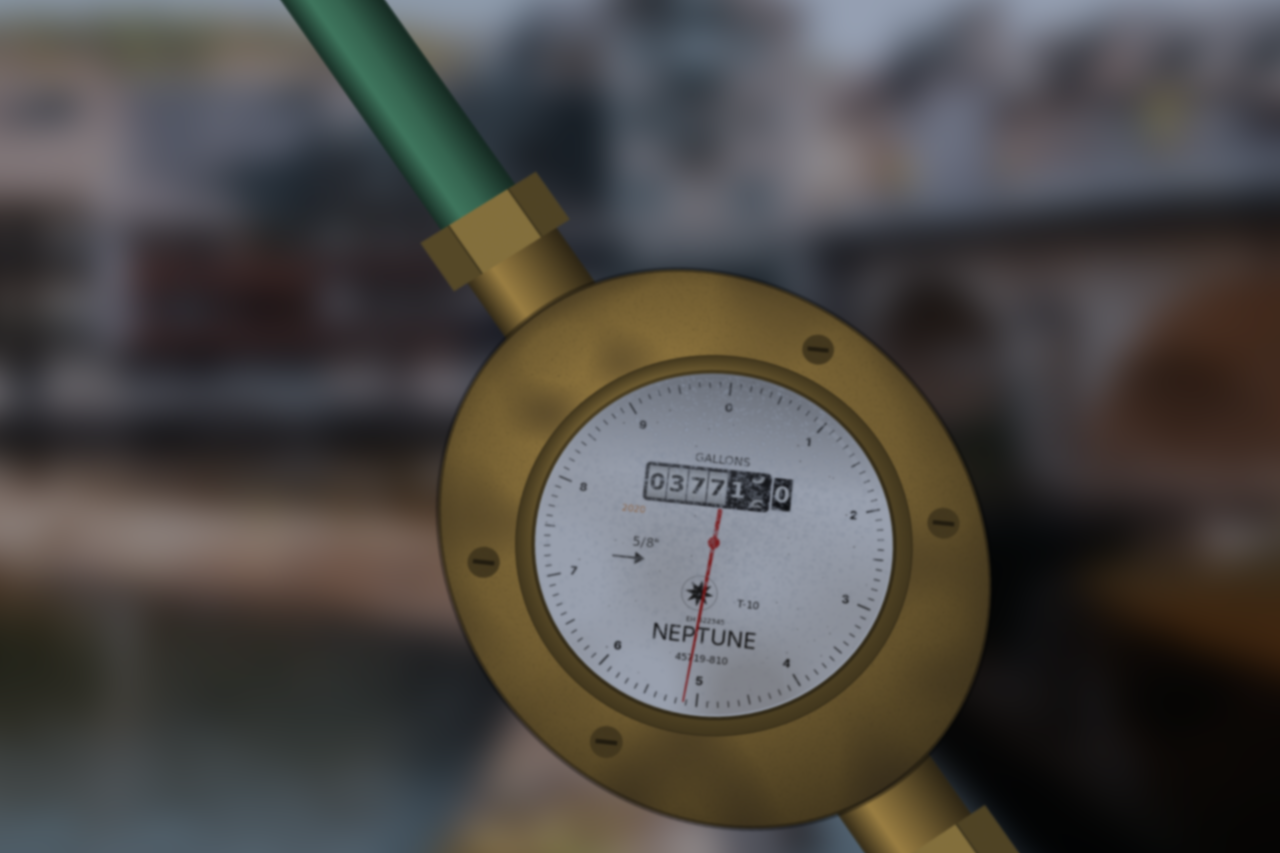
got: 377155.1 gal
